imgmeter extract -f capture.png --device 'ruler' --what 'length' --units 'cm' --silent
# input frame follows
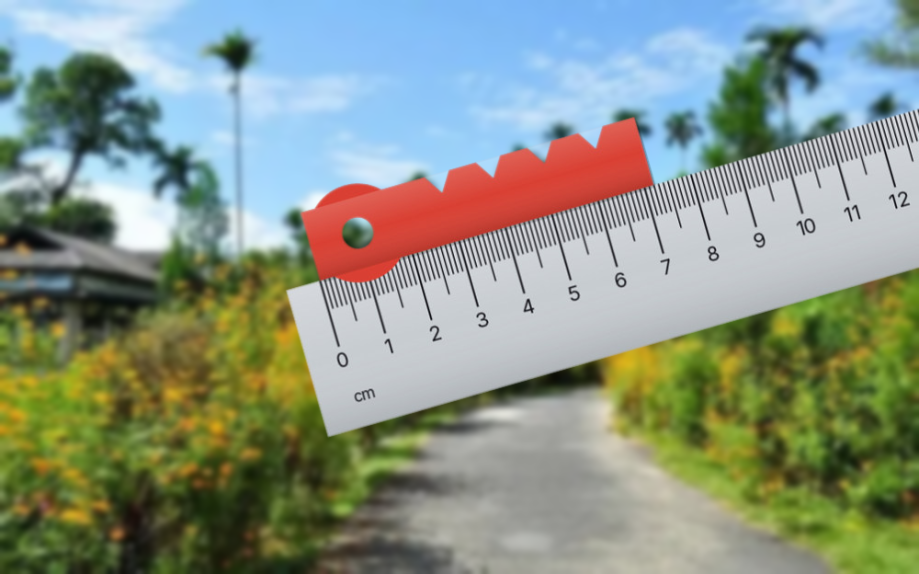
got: 7.2 cm
